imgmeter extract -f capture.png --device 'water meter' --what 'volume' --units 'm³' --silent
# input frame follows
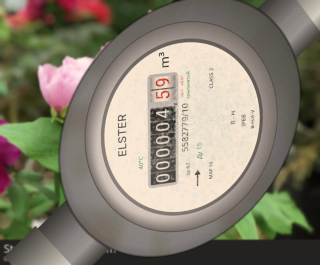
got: 4.59 m³
